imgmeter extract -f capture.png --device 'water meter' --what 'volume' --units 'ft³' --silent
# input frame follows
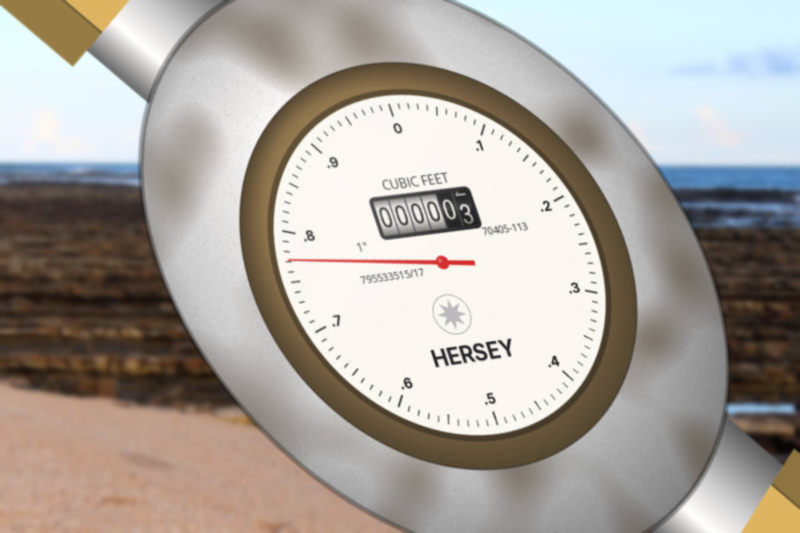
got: 2.77 ft³
